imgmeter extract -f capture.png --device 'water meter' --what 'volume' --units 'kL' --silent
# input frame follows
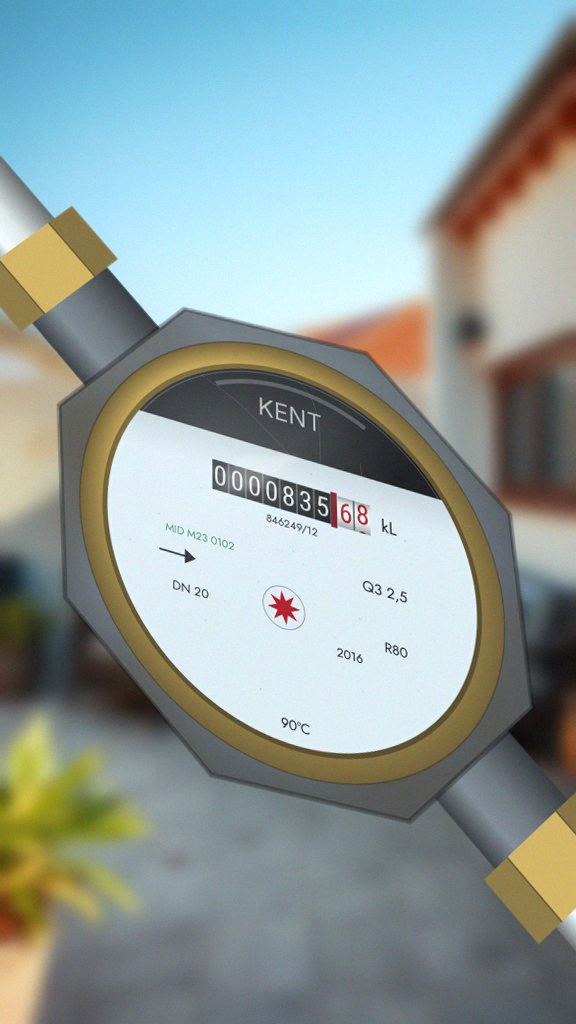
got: 835.68 kL
